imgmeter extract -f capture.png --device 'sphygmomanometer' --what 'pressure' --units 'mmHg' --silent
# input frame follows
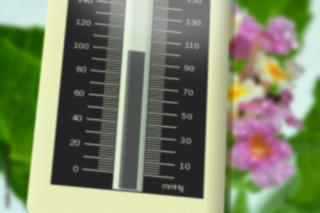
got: 100 mmHg
